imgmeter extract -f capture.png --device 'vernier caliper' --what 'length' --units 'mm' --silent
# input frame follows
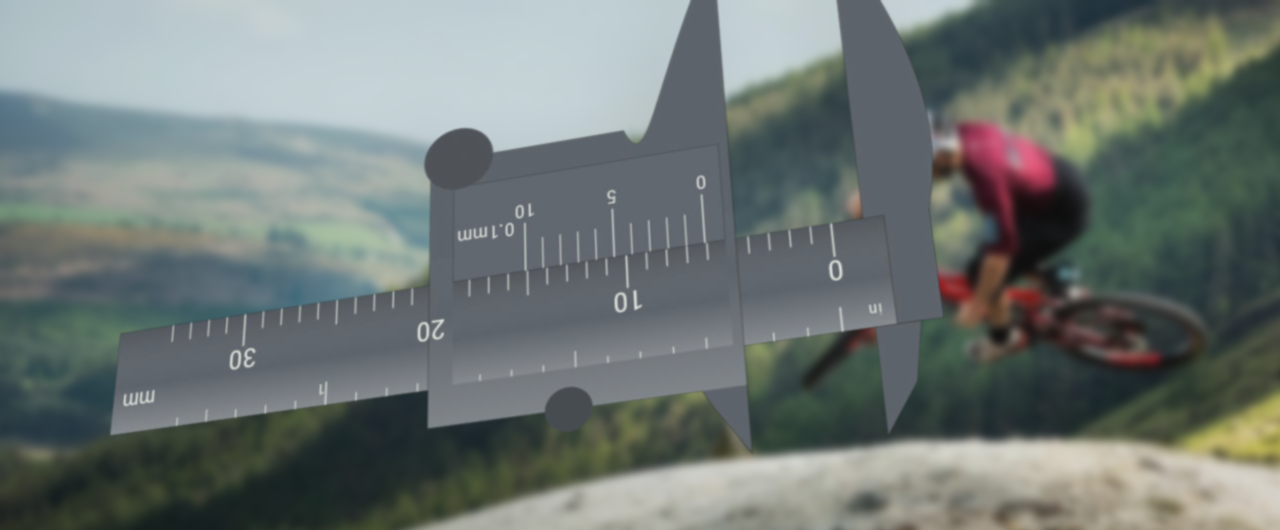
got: 6.1 mm
